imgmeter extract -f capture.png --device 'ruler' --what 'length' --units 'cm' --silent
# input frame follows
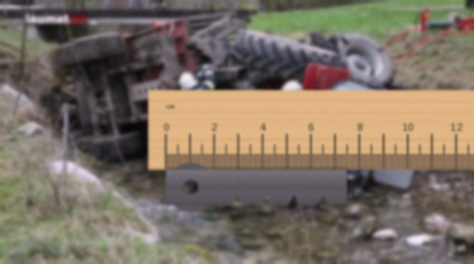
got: 7.5 cm
